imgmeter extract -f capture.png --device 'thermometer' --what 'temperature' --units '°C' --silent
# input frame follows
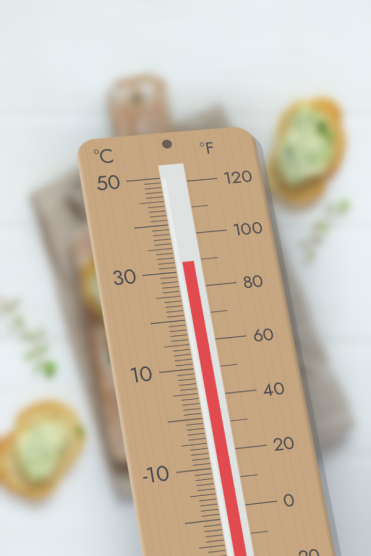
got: 32 °C
